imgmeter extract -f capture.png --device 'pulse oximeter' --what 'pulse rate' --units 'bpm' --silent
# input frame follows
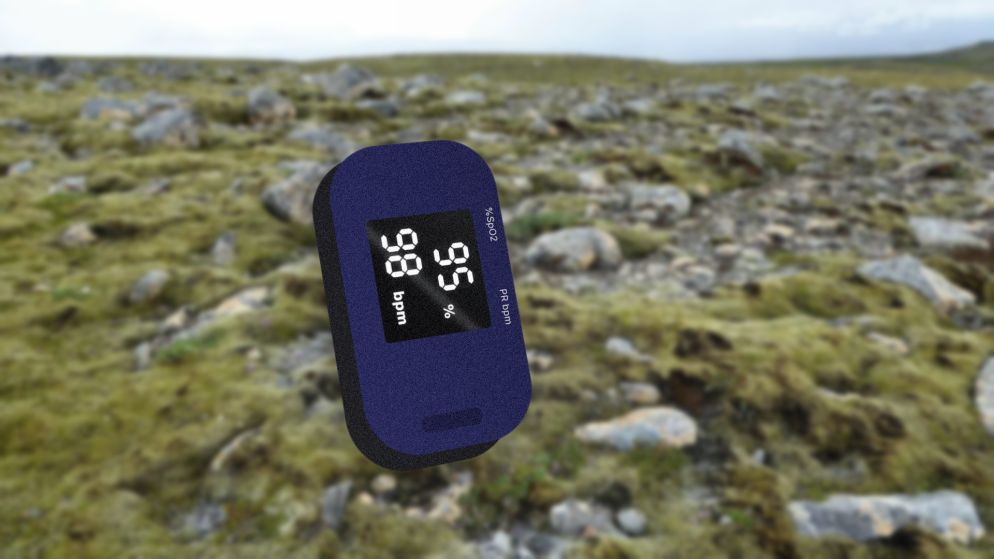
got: 98 bpm
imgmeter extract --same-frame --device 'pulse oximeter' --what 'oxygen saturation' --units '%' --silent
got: 95 %
